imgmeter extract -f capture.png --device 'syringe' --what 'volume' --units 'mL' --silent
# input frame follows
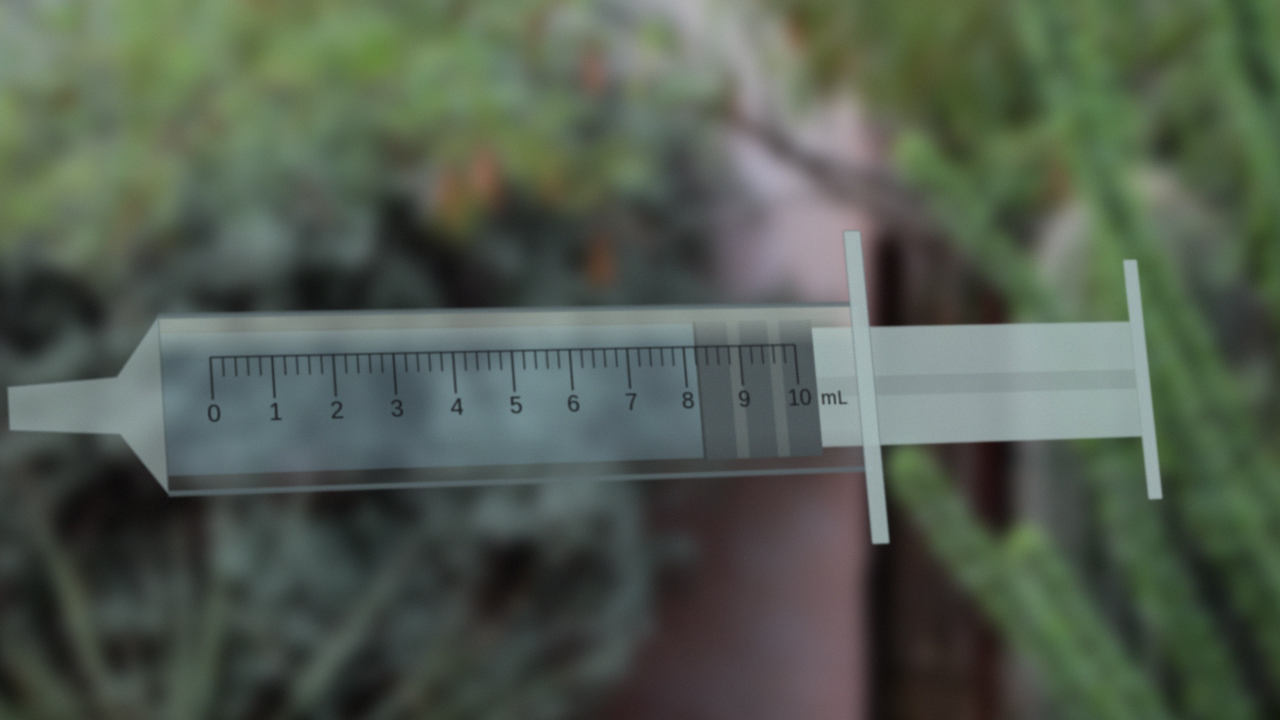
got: 8.2 mL
